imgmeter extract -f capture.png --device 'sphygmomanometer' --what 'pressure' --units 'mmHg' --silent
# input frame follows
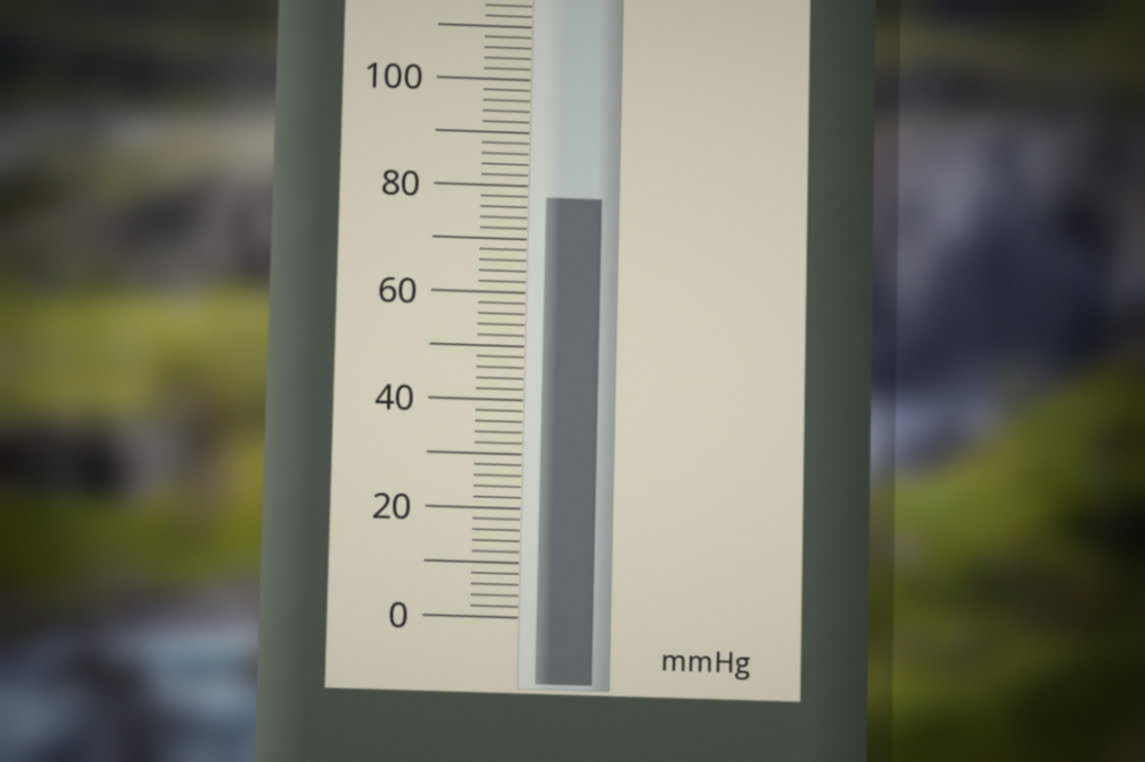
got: 78 mmHg
